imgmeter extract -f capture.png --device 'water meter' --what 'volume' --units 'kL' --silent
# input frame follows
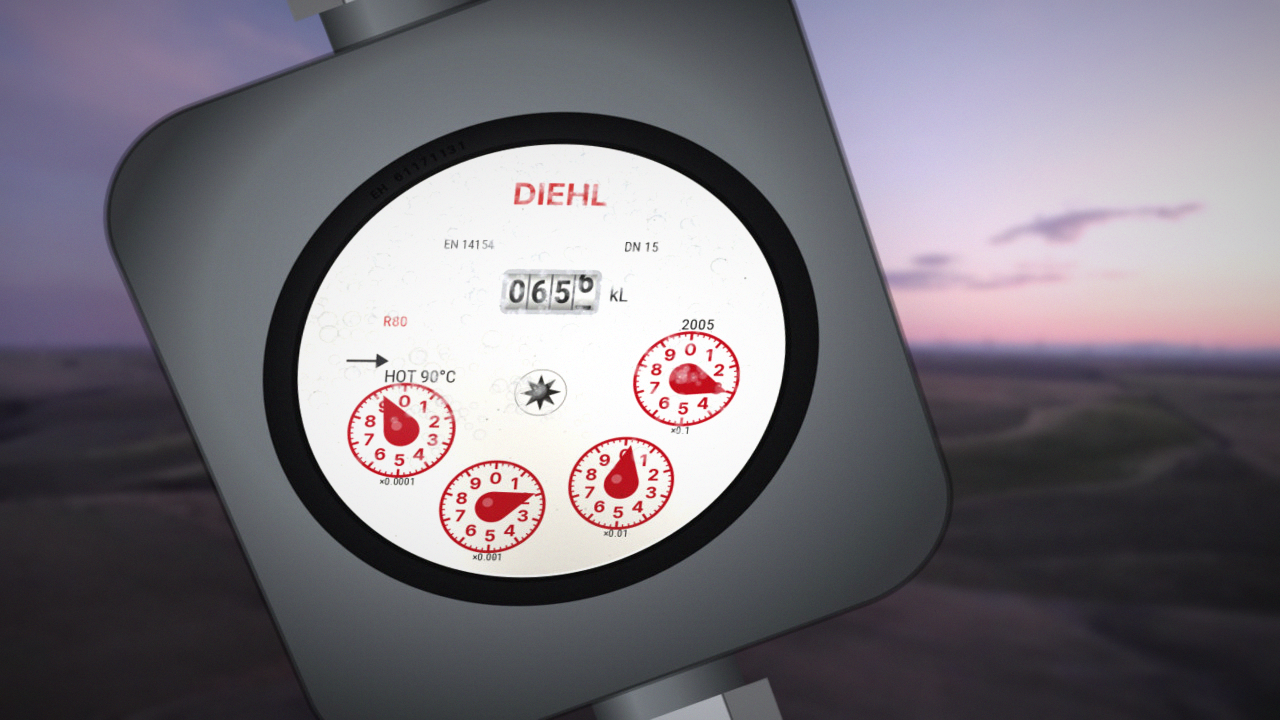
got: 656.3019 kL
